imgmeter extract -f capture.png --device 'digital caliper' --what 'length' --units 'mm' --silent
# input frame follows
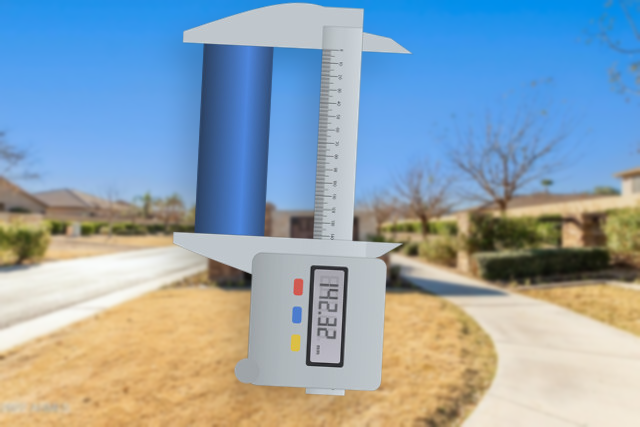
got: 142.32 mm
